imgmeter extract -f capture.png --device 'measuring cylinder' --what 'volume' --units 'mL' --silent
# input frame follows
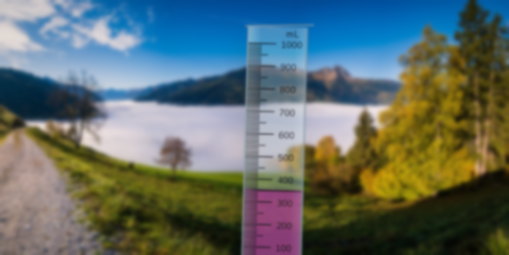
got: 350 mL
